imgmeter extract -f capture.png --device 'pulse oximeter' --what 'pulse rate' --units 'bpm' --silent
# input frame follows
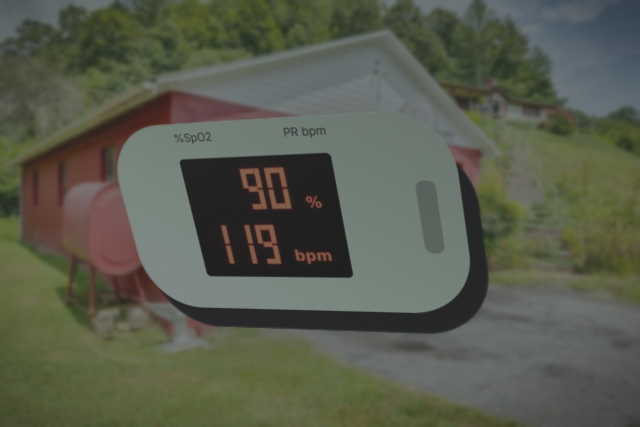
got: 119 bpm
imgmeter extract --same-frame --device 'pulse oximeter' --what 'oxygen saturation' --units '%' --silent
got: 90 %
